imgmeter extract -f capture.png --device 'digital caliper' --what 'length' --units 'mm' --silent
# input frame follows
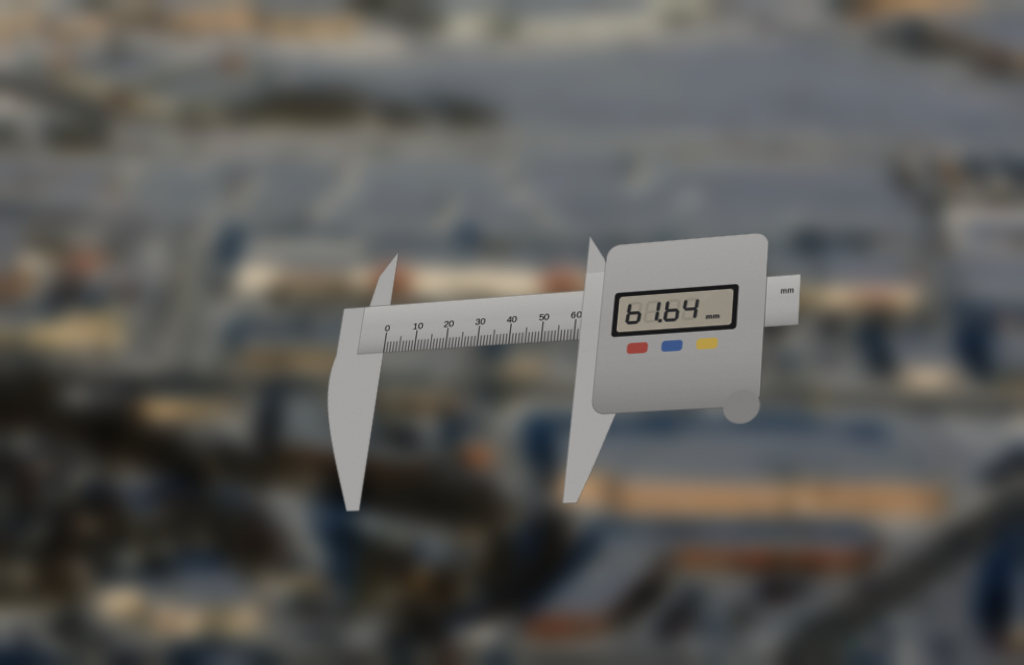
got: 61.64 mm
